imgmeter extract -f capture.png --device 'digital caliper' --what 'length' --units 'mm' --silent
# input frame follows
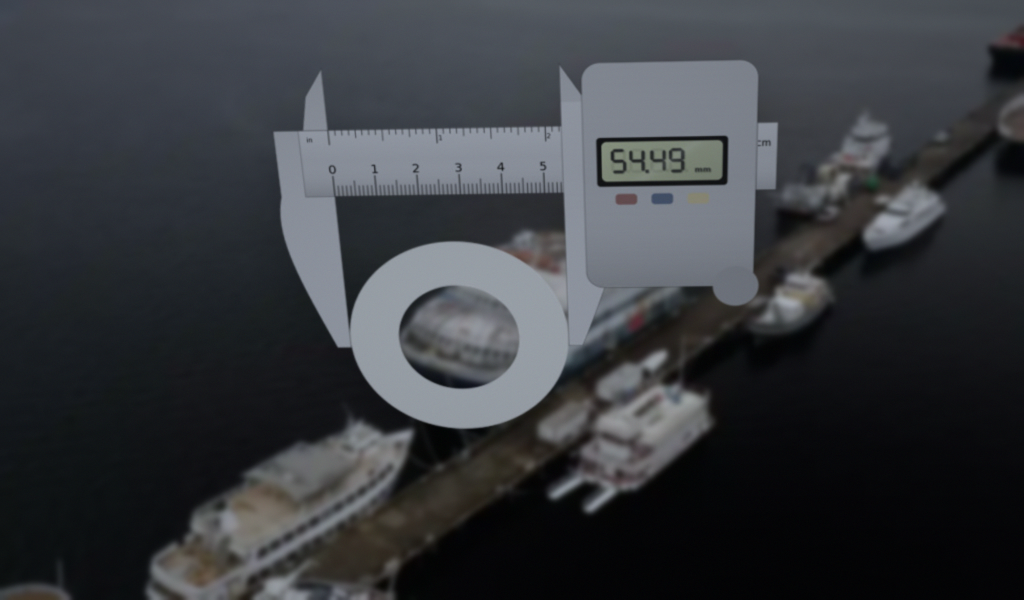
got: 54.49 mm
